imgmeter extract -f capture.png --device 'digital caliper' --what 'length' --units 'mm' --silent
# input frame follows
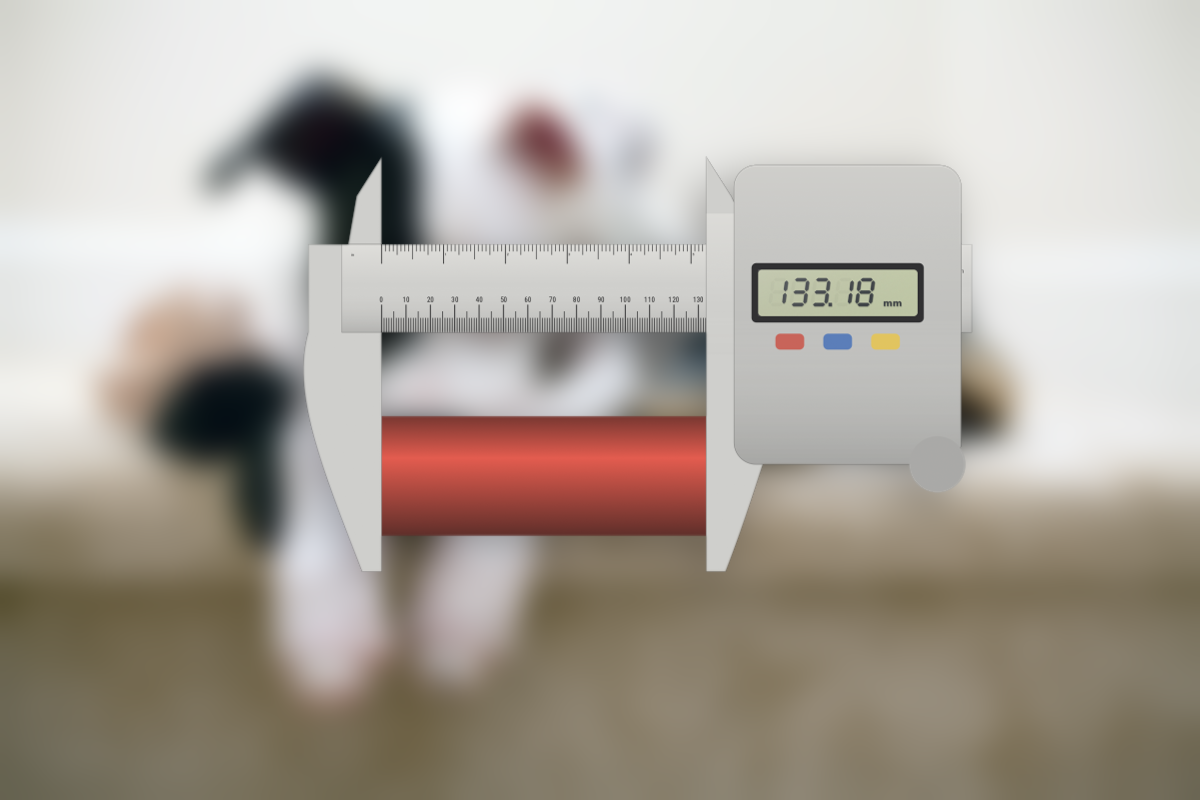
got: 133.18 mm
